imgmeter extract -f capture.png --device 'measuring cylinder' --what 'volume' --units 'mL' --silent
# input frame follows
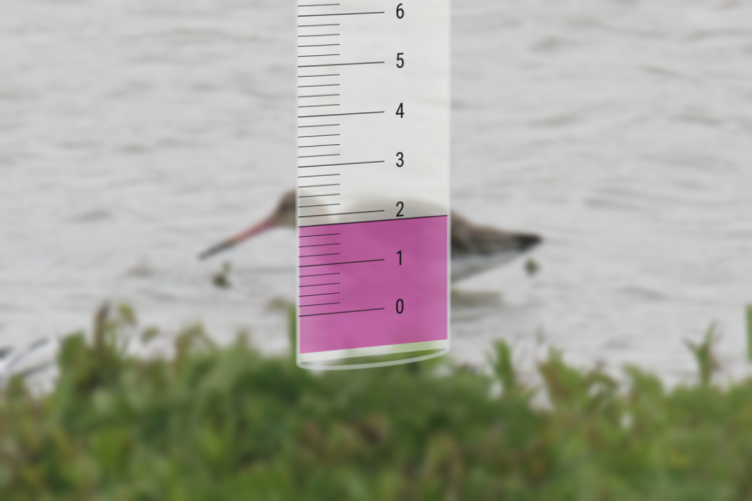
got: 1.8 mL
